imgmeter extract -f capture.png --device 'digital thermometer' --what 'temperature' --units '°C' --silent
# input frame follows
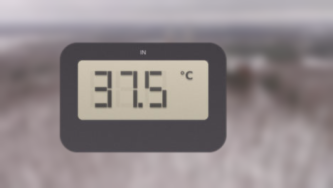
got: 37.5 °C
